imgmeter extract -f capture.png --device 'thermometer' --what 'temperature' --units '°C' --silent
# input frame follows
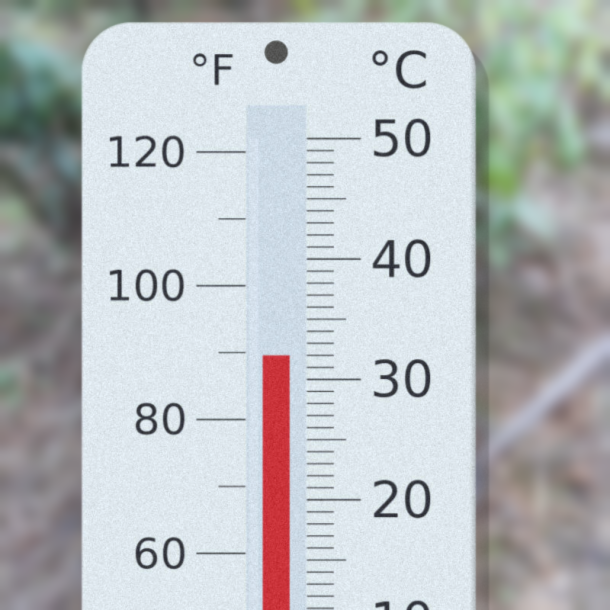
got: 32 °C
